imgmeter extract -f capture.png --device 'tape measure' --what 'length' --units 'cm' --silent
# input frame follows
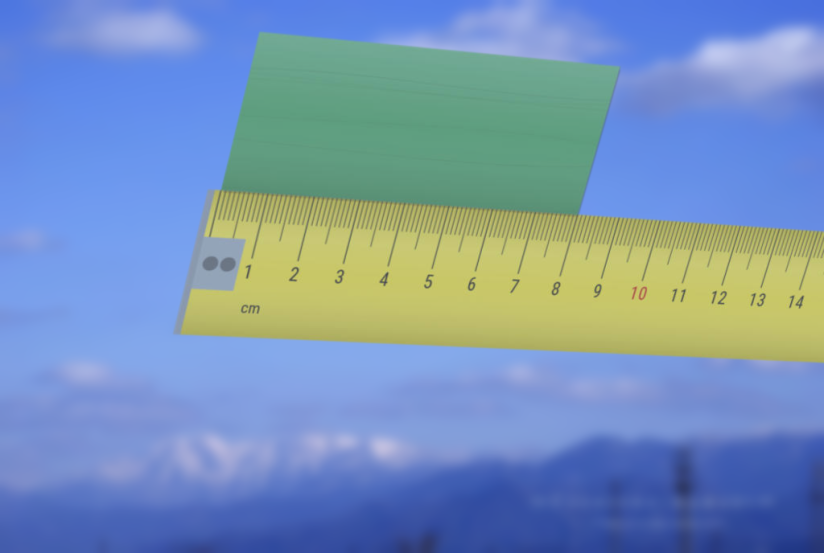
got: 8 cm
